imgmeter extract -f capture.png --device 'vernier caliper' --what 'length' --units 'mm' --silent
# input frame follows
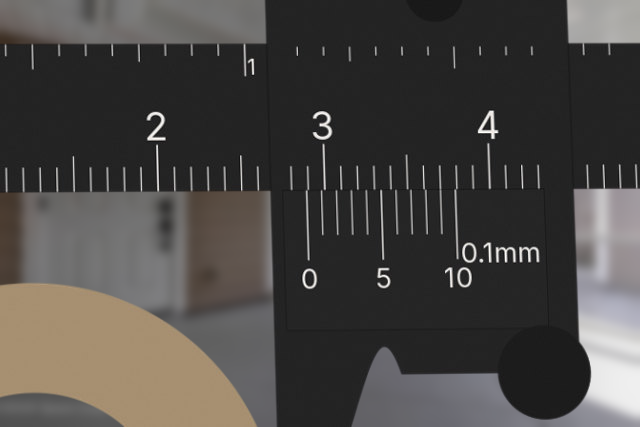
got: 28.9 mm
